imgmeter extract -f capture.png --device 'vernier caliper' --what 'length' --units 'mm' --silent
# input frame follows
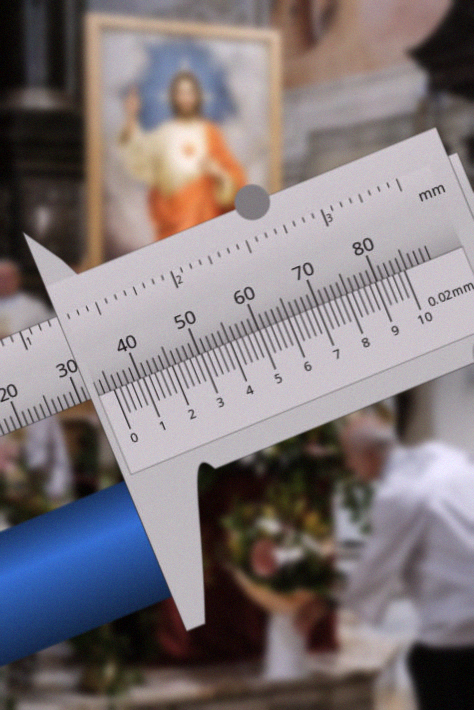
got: 35.6 mm
